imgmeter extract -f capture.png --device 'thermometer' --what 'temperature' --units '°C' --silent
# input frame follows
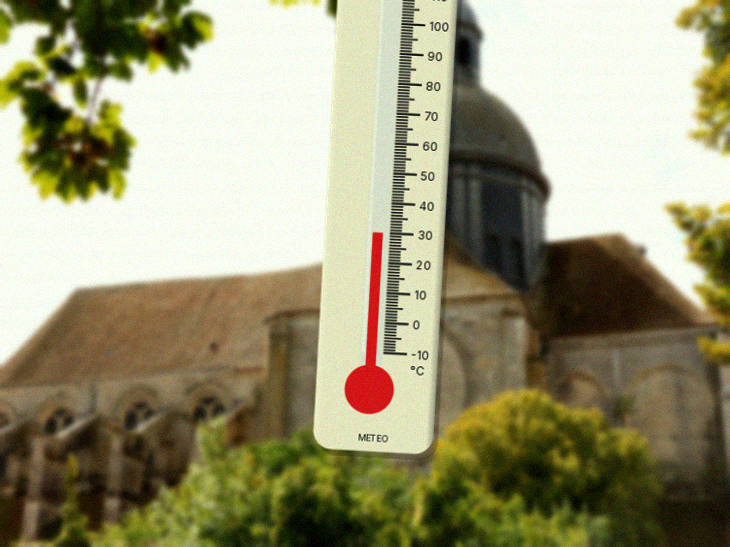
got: 30 °C
